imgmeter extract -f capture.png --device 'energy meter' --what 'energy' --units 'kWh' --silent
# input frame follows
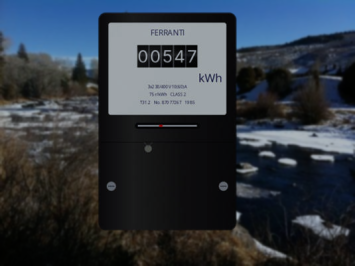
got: 547 kWh
